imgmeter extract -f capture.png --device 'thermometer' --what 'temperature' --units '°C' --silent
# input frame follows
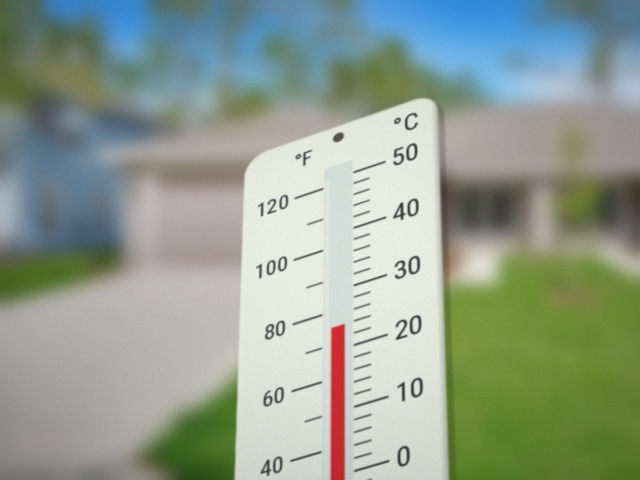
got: 24 °C
